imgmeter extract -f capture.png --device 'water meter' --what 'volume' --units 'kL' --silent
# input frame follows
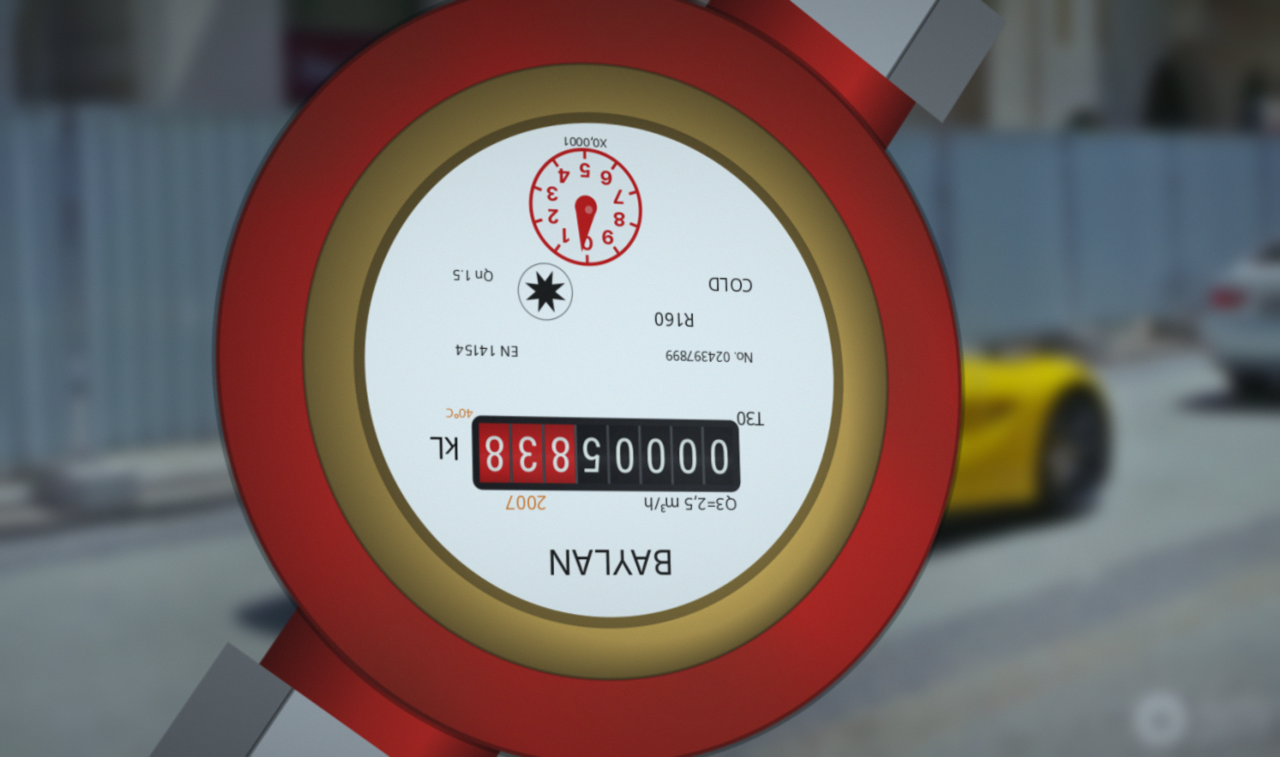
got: 5.8380 kL
